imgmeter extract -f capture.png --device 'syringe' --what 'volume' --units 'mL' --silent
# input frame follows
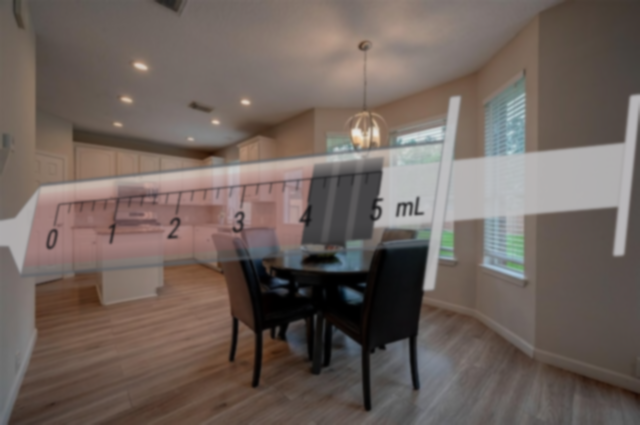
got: 4 mL
